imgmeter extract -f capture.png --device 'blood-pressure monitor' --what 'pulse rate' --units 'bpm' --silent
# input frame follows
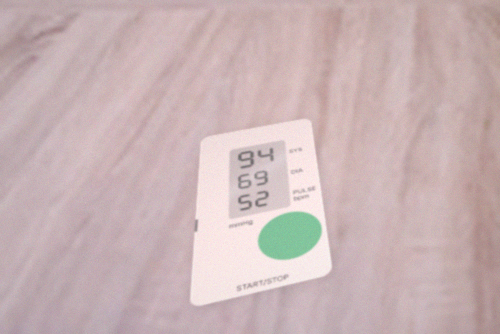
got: 52 bpm
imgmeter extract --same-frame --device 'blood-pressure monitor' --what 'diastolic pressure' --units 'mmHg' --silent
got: 69 mmHg
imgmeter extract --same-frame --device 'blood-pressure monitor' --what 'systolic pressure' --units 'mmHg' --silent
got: 94 mmHg
